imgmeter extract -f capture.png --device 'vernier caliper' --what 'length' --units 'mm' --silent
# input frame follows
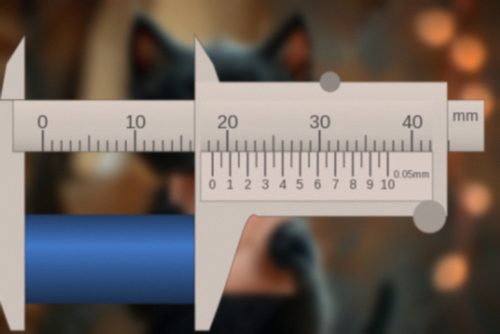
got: 18.4 mm
